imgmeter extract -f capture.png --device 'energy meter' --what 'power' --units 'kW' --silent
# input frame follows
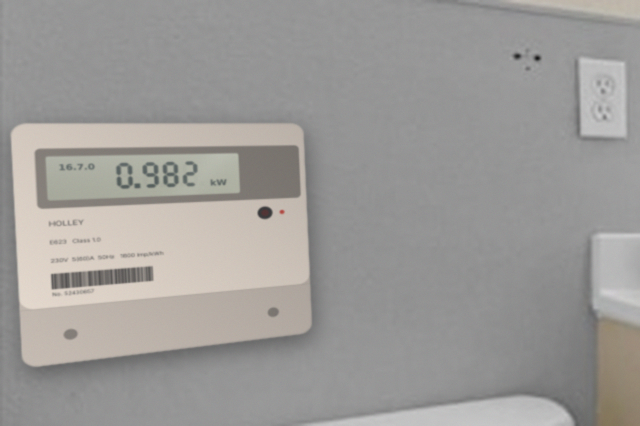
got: 0.982 kW
